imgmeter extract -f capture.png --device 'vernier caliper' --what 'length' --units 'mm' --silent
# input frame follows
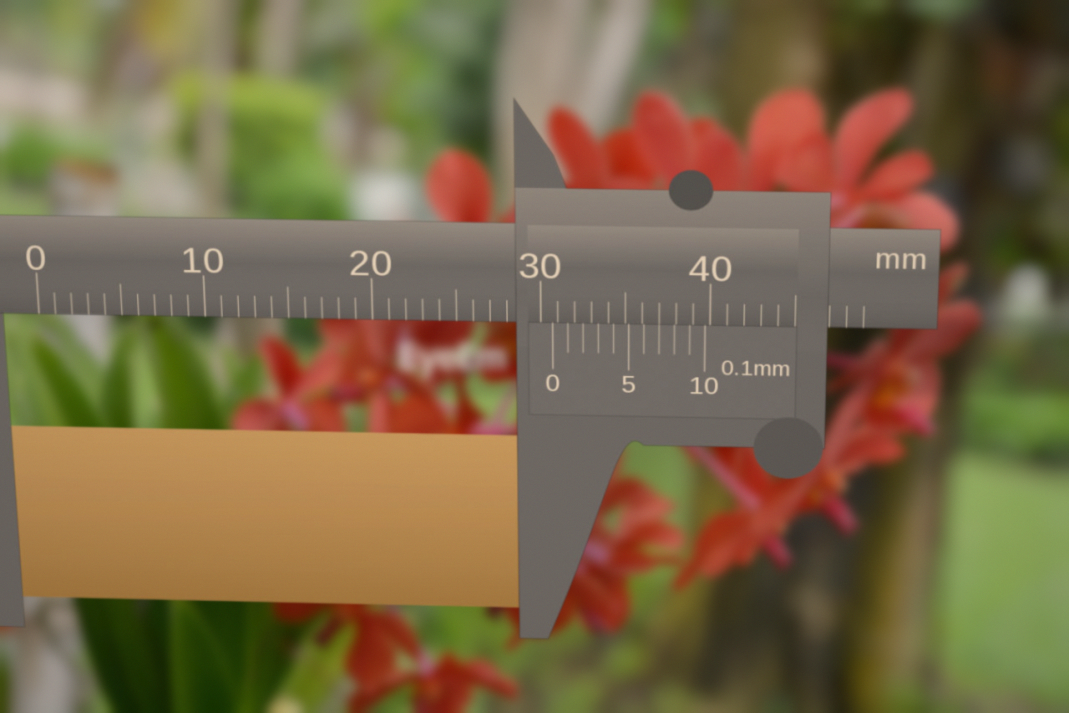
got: 30.7 mm
